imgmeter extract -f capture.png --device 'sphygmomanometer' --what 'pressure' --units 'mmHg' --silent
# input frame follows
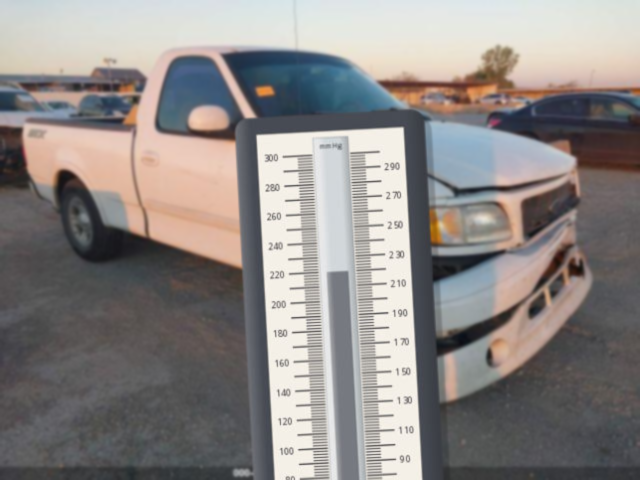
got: 220 mmHg
